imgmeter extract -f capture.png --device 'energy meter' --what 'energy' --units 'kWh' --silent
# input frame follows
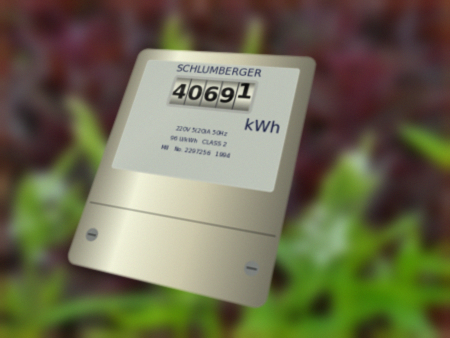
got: 40691 kWh
